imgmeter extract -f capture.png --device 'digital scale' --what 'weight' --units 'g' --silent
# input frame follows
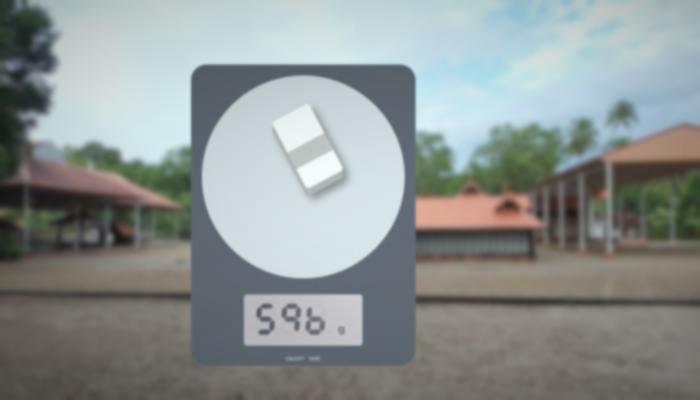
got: 596 g
